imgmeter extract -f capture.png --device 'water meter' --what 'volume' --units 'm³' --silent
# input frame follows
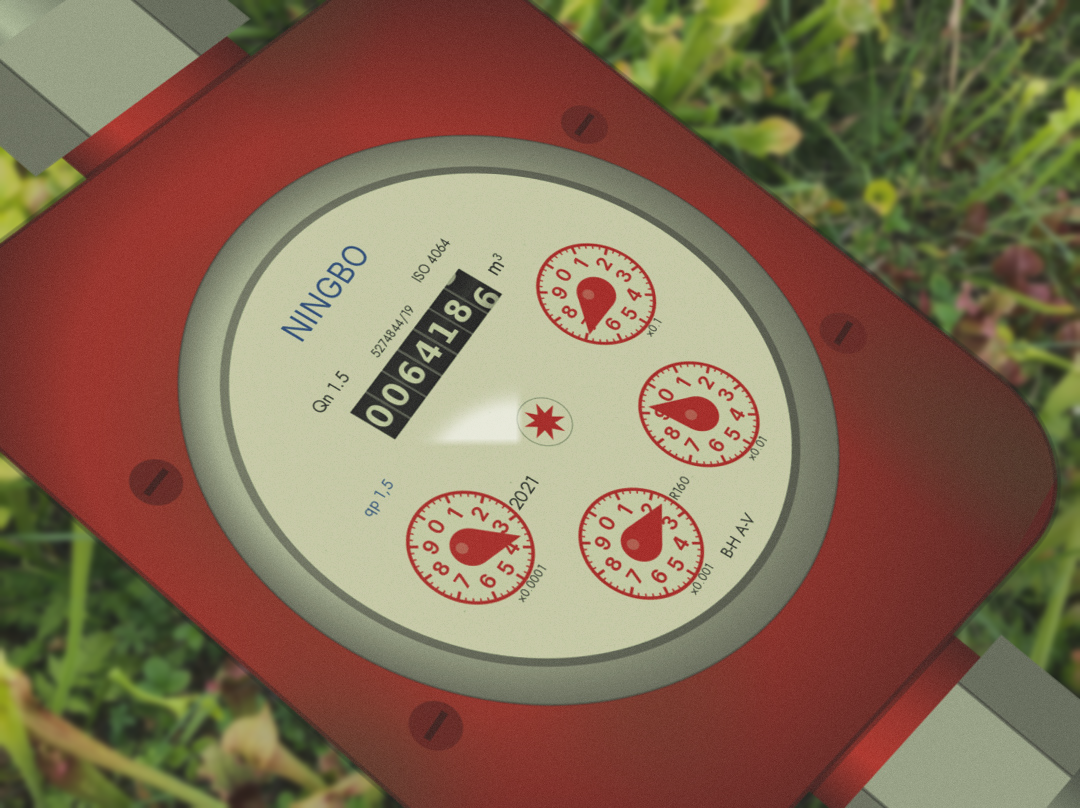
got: 64185.6923 m³
